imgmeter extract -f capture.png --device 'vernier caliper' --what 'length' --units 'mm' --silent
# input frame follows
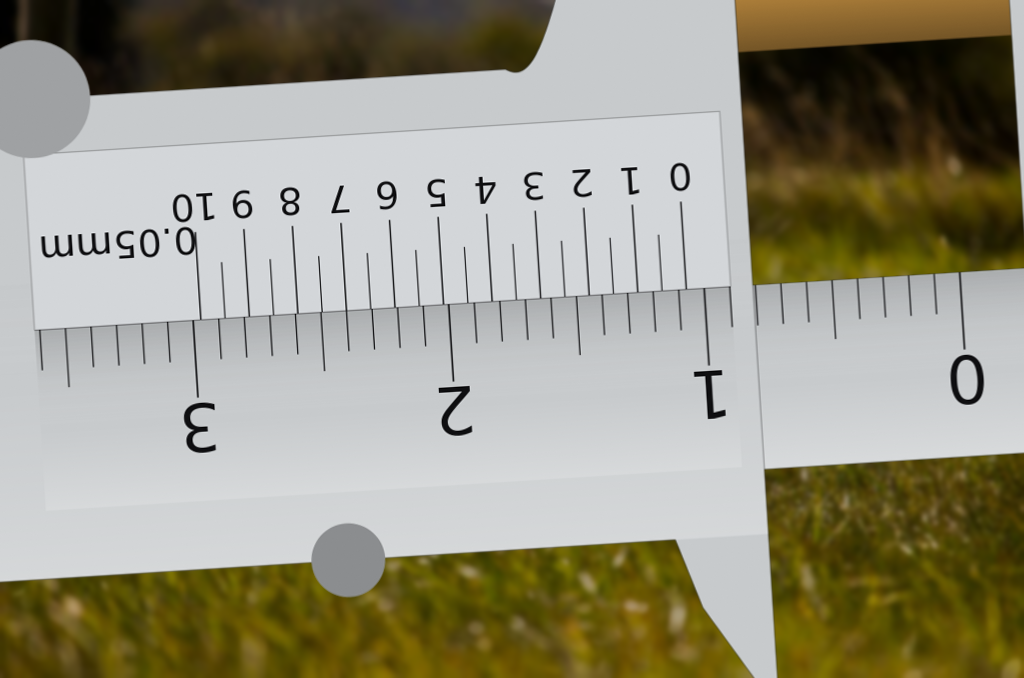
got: 10.70 mm
